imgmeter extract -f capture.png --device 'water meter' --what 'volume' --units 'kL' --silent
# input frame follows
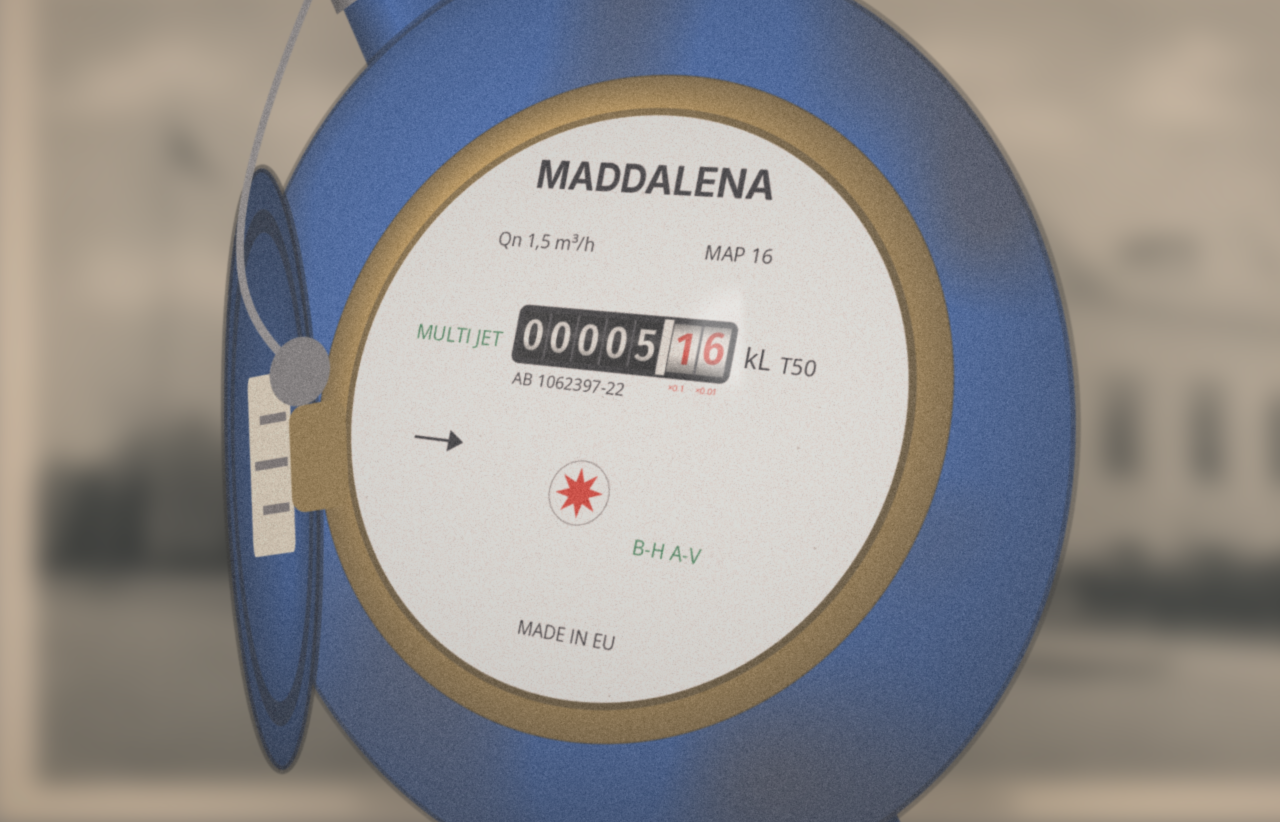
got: 5.16 kL
